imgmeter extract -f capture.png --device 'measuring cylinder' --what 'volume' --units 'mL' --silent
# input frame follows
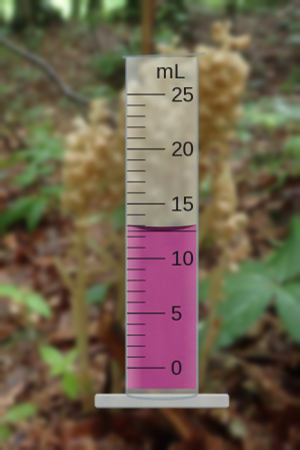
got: 12.5 mL
